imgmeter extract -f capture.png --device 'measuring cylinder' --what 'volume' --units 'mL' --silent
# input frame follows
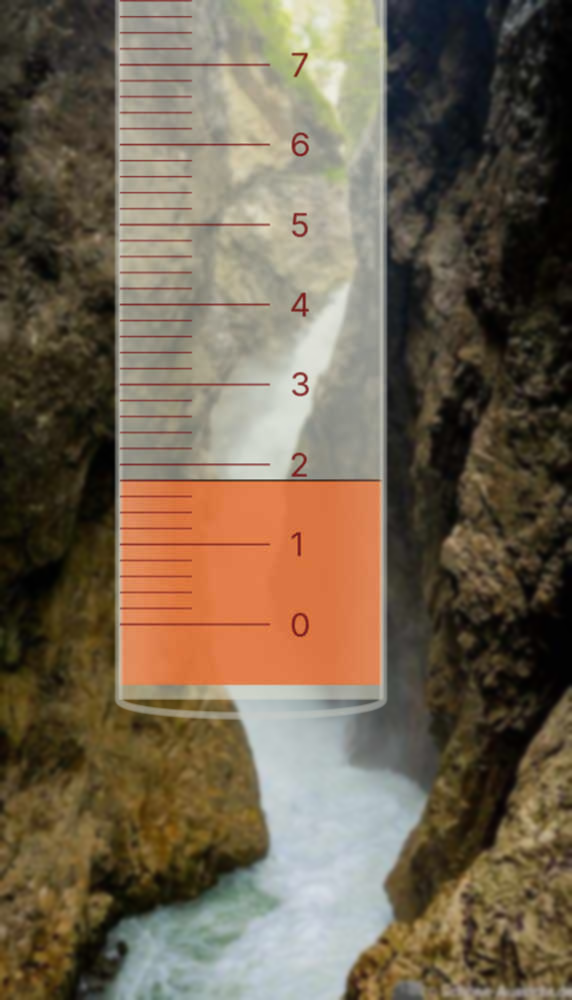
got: 1.8 mL
